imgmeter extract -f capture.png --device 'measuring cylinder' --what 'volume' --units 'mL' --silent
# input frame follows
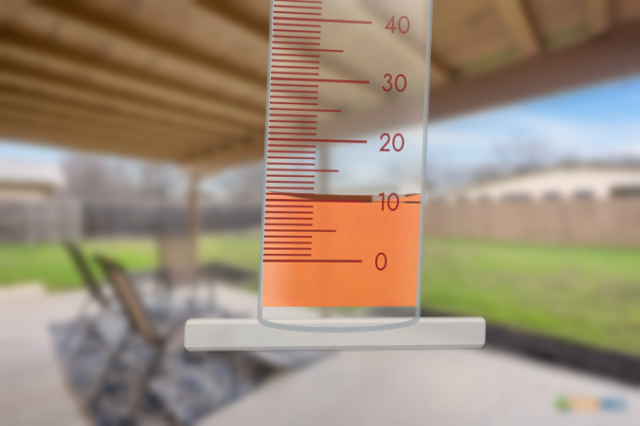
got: 10 mL
